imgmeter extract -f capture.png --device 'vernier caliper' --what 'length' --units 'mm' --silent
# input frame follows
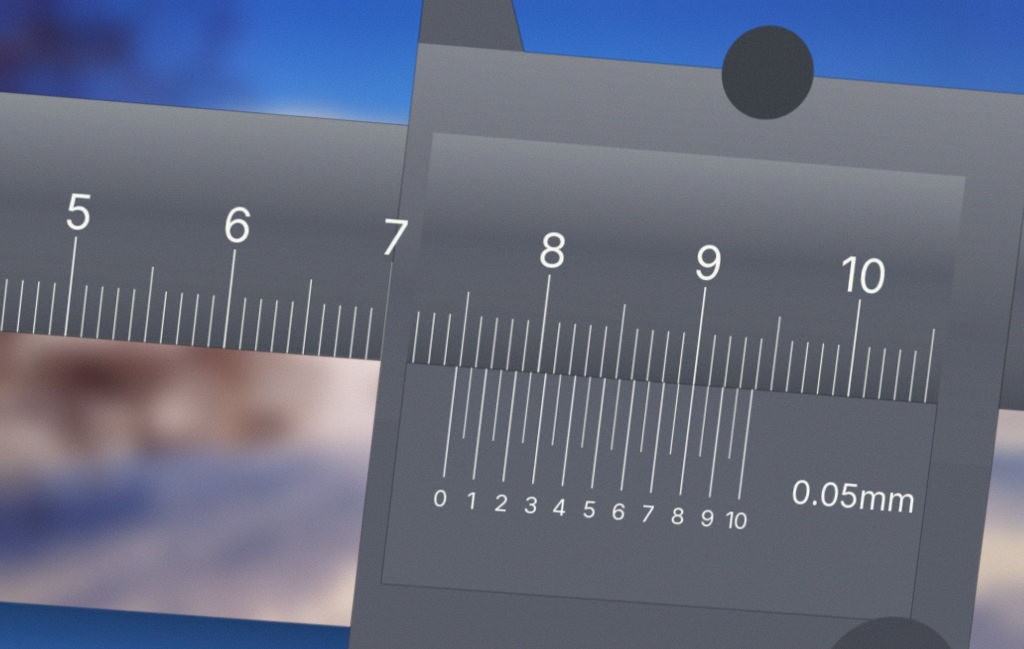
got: 74.8 mm
